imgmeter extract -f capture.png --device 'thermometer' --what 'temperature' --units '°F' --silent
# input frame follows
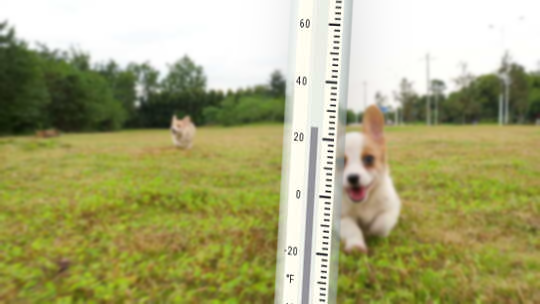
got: 24 °F
